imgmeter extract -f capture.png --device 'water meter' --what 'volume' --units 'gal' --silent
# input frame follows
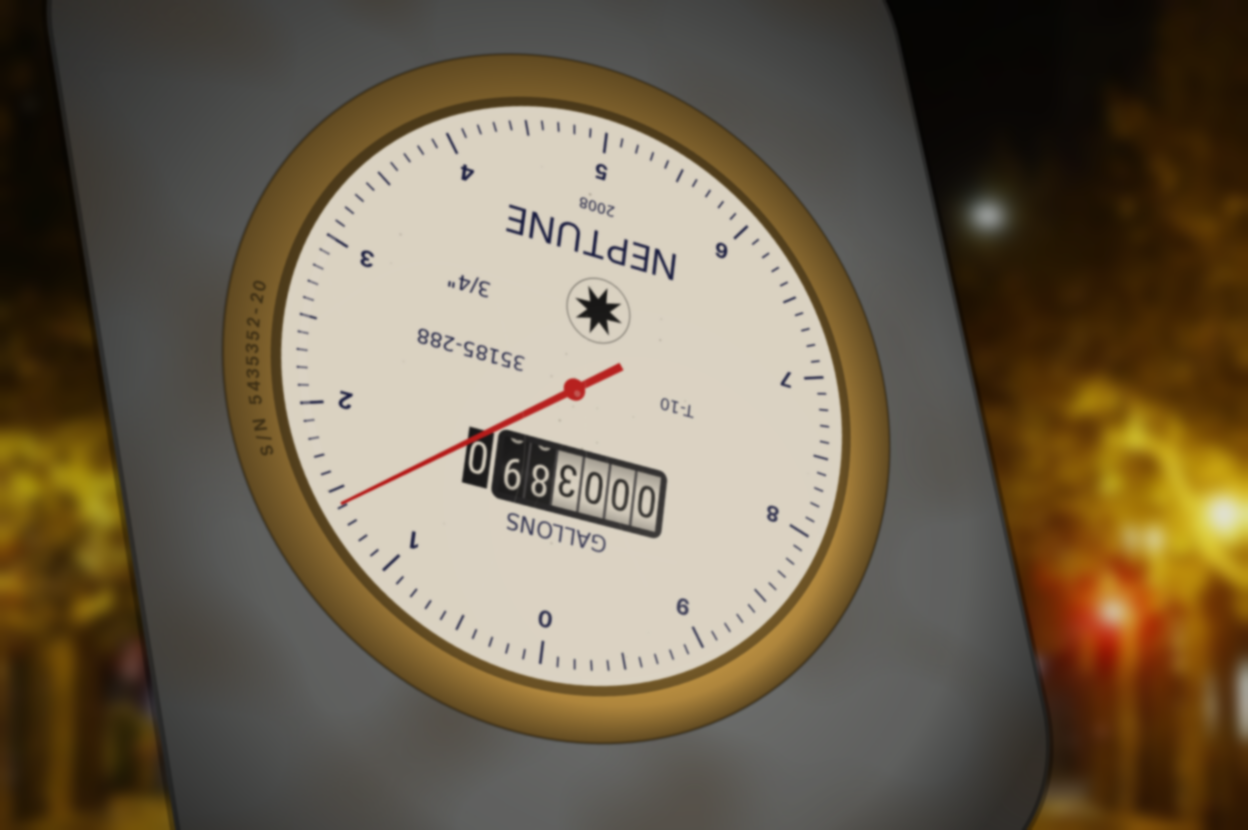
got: 3891.4 gal
